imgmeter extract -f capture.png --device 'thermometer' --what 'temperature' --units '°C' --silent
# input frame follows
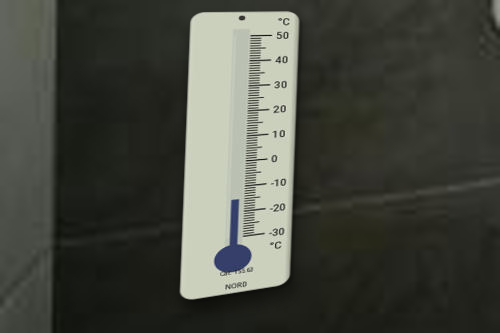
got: -15 °C
